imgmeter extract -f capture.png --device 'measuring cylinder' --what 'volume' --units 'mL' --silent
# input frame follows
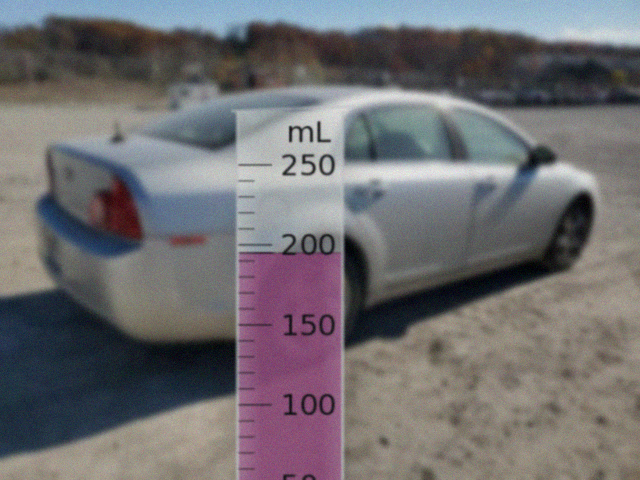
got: 195 mL
